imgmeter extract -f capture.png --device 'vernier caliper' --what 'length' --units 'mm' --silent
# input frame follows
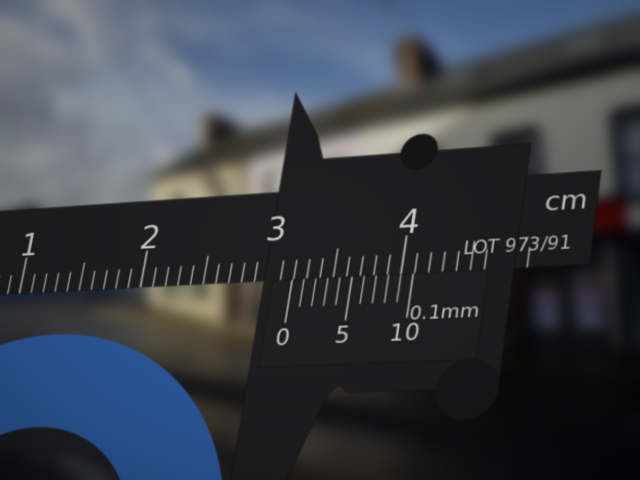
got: 31.9 mm
